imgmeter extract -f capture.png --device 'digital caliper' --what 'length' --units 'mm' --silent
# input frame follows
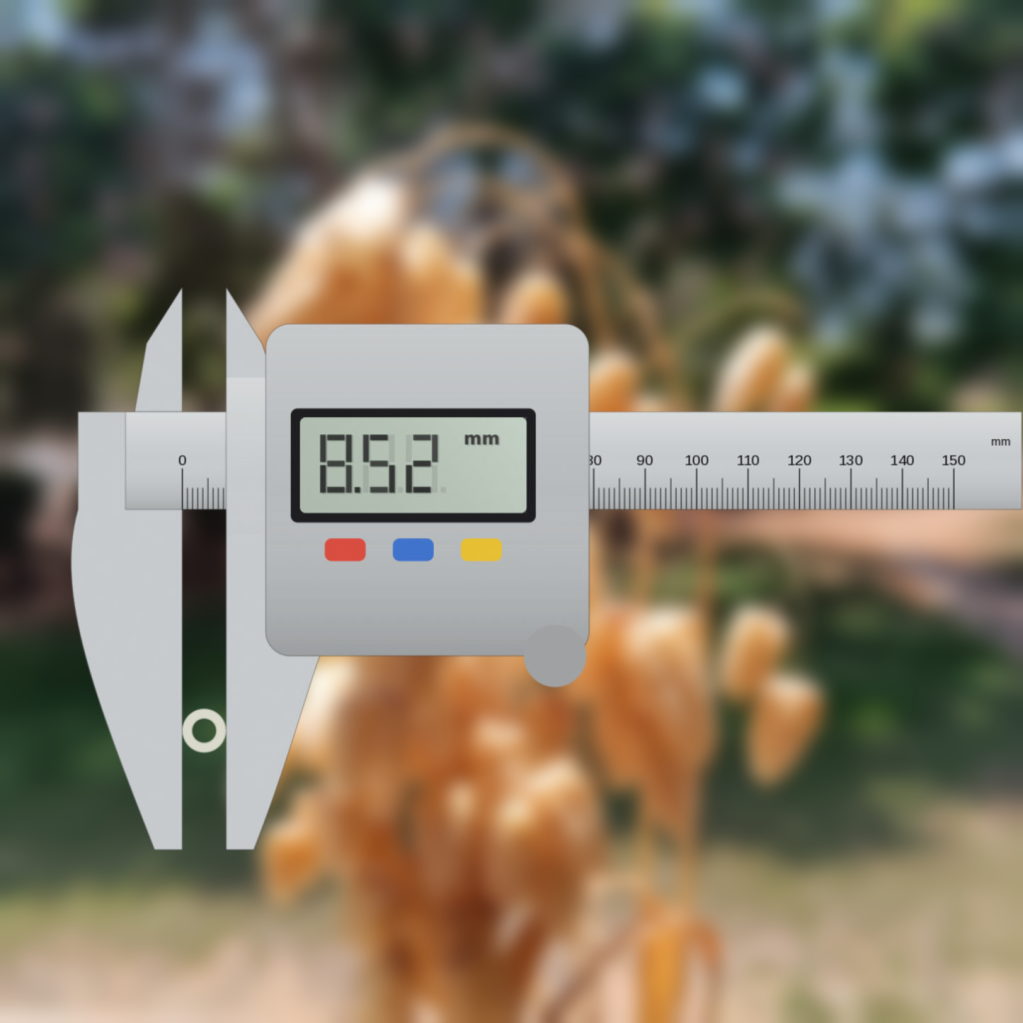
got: 8.52 mm
